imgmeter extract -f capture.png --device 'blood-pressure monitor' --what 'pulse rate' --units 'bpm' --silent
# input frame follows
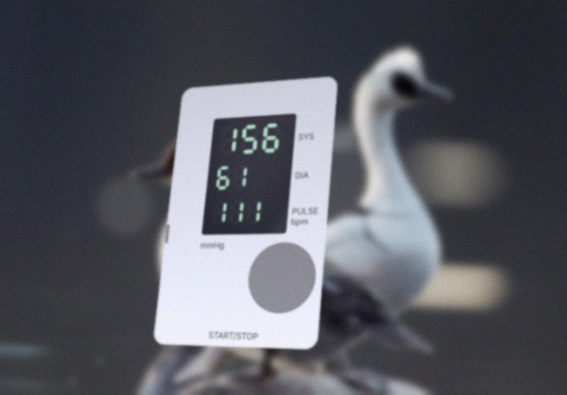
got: 111 bpm
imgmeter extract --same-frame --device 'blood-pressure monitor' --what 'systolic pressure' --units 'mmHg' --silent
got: 156 mmHg
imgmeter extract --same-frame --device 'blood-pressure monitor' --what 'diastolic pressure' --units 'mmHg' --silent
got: 61 mmHg
